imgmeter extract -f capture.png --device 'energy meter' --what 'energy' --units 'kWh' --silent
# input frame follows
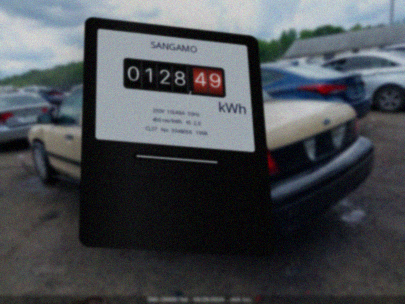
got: 128.49 kWh
